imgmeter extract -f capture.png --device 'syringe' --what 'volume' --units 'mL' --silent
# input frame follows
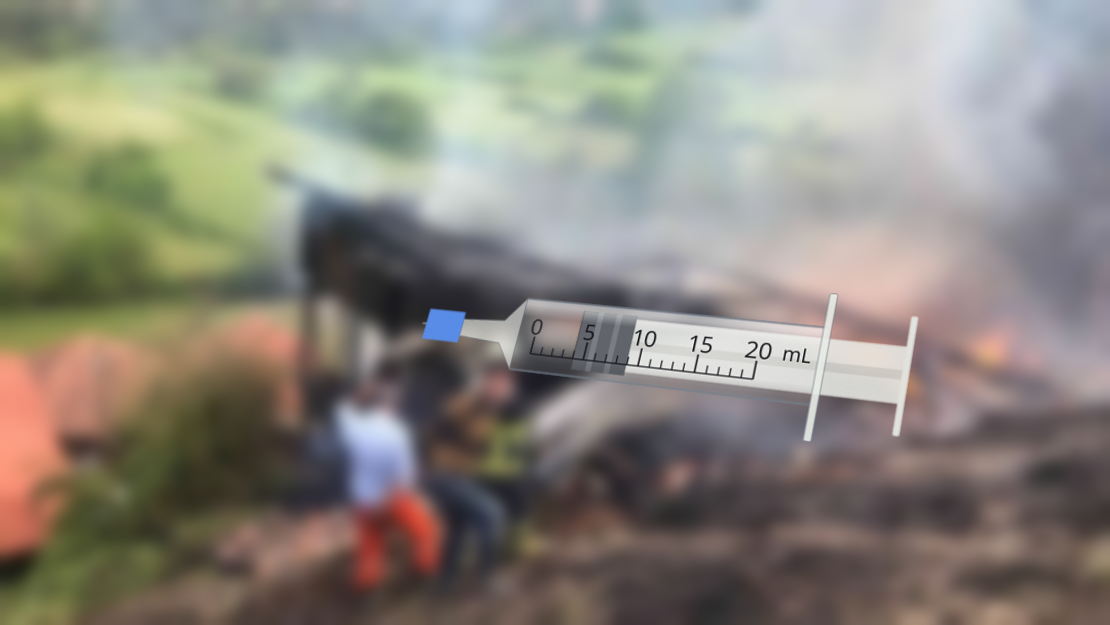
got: 4 mL
